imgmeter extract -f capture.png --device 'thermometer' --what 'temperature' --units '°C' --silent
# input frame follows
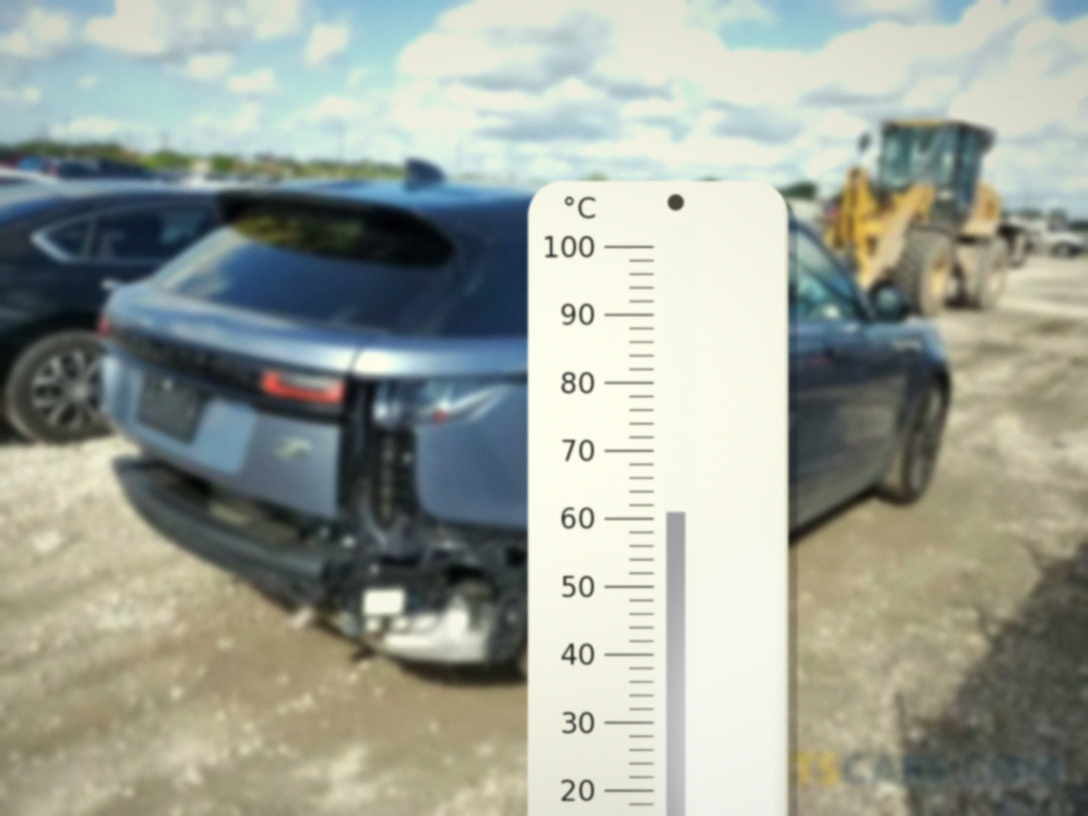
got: 61 °C
